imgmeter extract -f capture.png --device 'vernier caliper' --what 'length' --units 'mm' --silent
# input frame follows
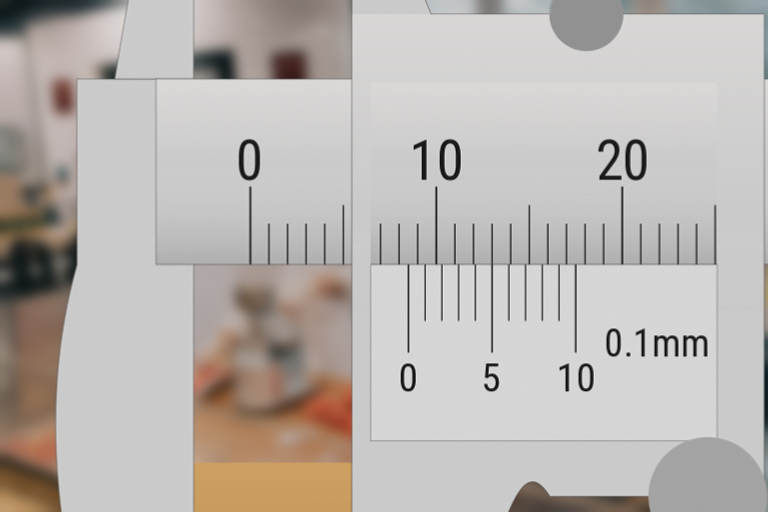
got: 8.5 mm
